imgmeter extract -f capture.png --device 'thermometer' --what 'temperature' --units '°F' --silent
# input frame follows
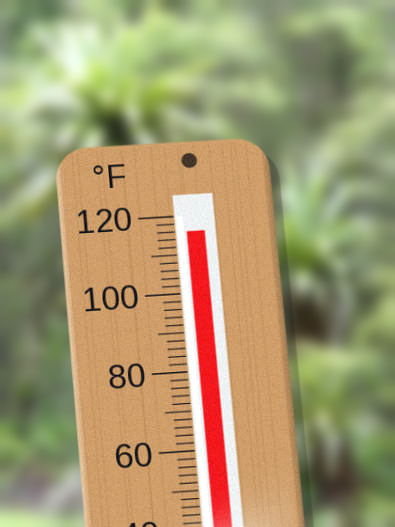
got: 116 °F
